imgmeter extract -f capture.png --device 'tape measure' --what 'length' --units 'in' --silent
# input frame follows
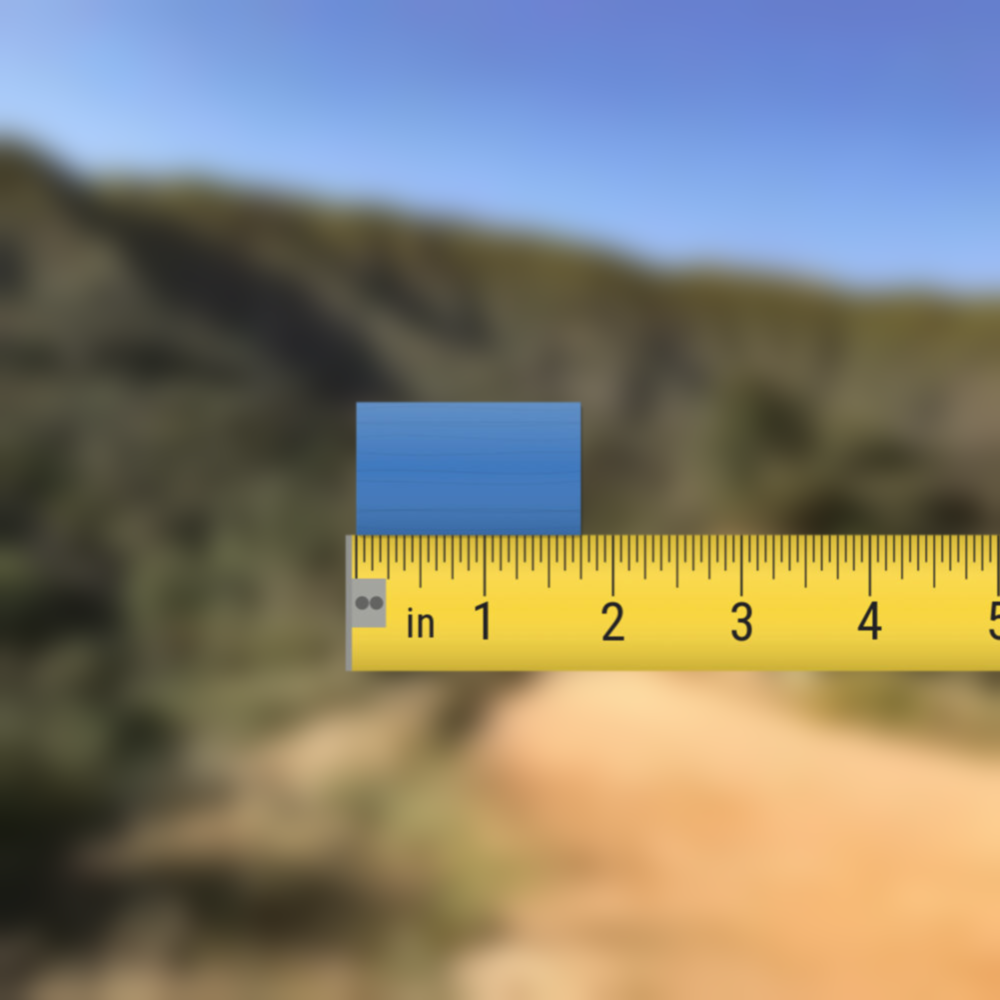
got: 1.75 in
